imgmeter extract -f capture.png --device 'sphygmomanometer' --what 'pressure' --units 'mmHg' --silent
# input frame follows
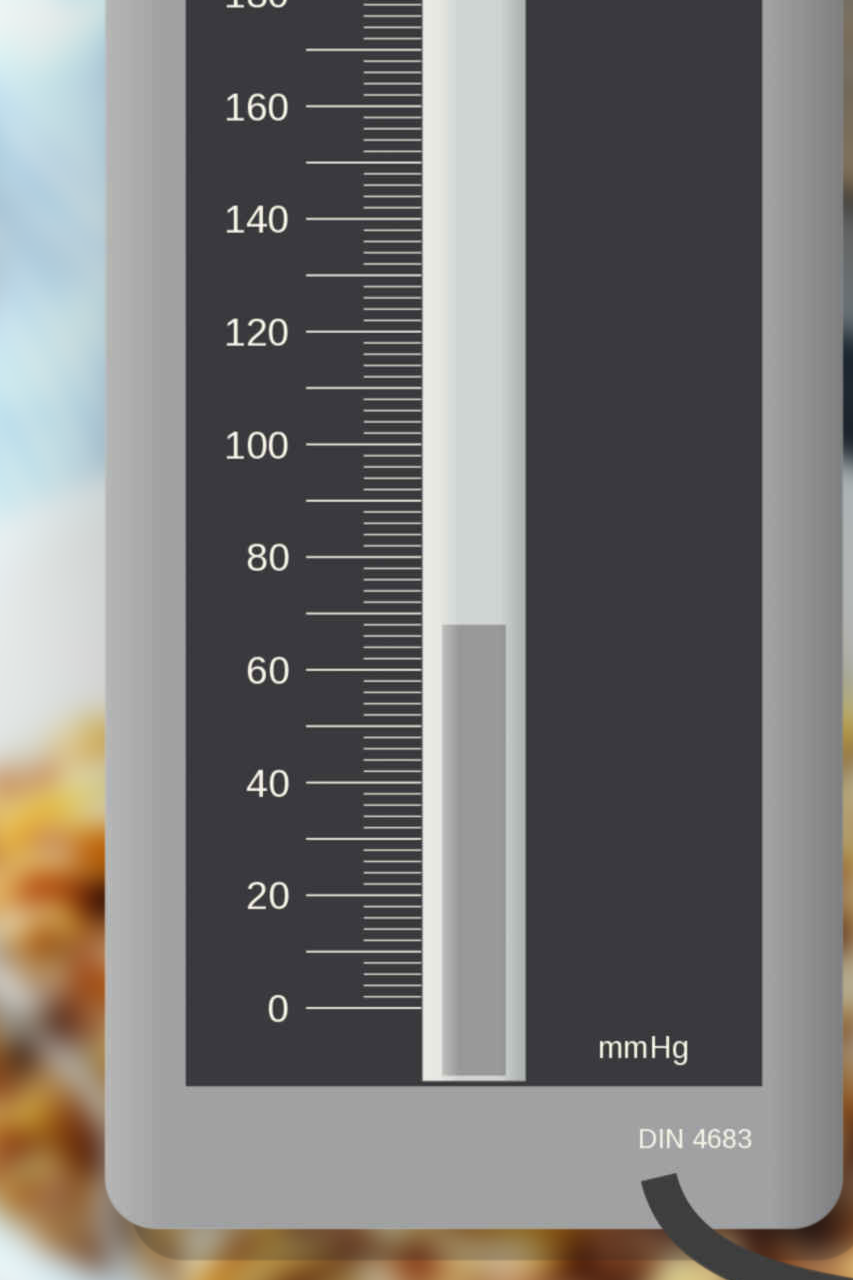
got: 68 mmHg
